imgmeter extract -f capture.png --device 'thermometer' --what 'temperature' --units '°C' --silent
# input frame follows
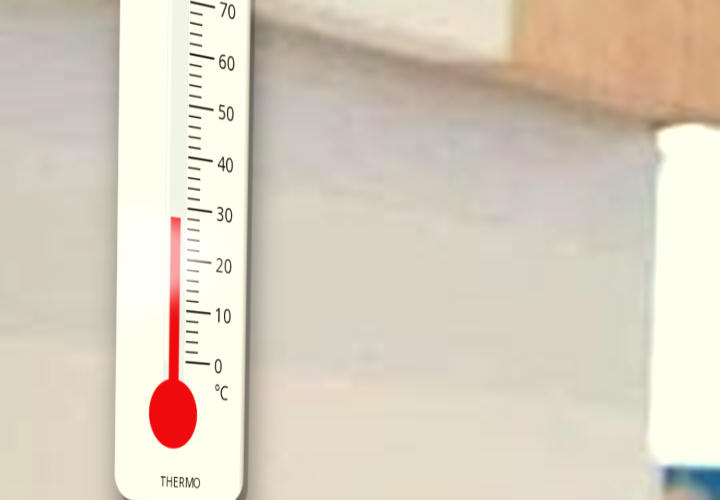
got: 28 °C
